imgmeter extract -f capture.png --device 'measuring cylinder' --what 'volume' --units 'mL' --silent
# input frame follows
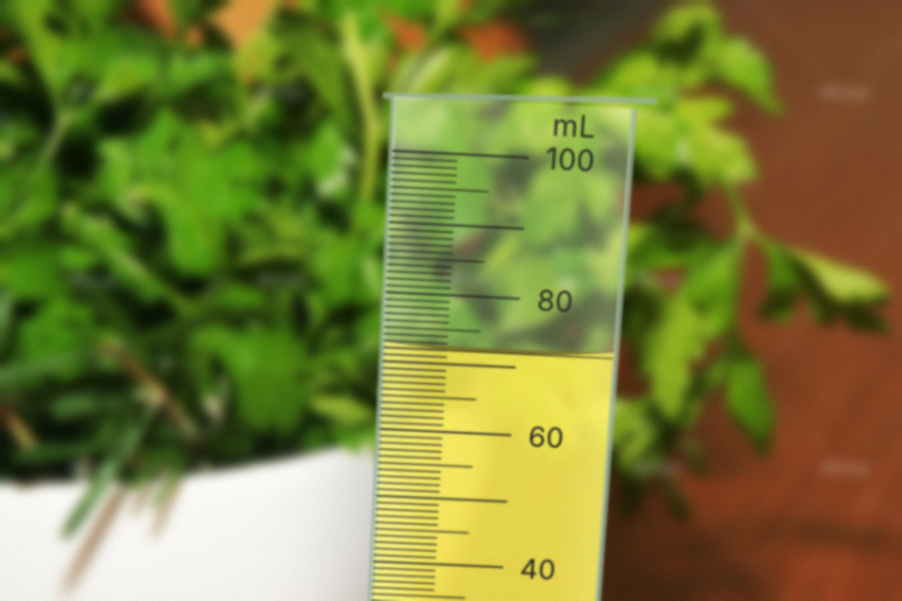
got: 72 mL
